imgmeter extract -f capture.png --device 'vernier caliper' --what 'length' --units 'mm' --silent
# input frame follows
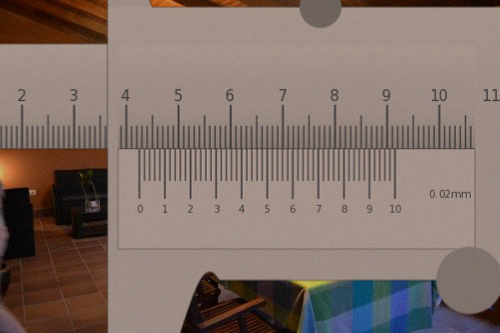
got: 42.5 mm
